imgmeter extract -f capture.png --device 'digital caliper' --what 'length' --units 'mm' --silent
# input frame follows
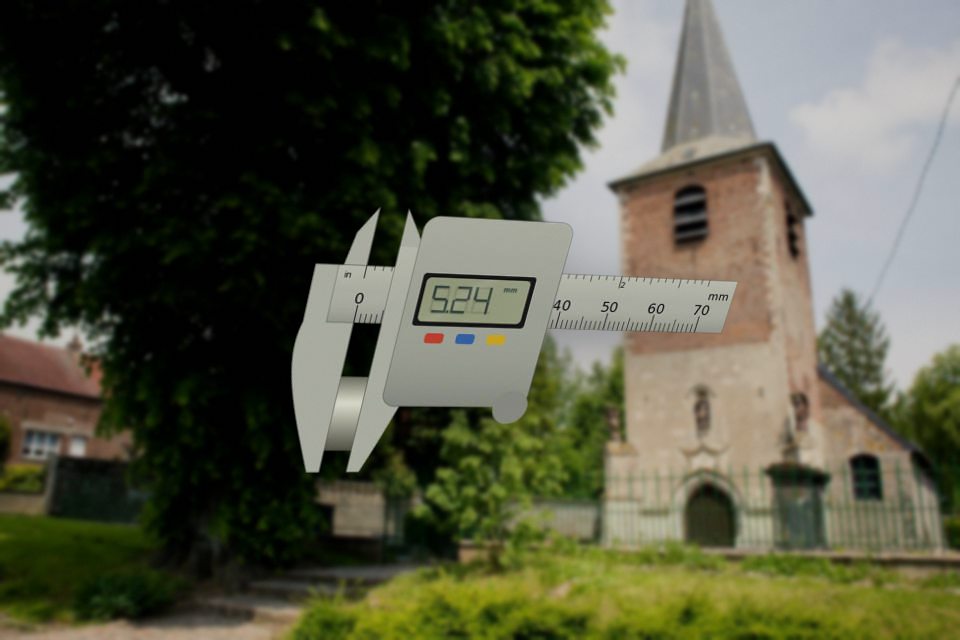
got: 5.24 mm
